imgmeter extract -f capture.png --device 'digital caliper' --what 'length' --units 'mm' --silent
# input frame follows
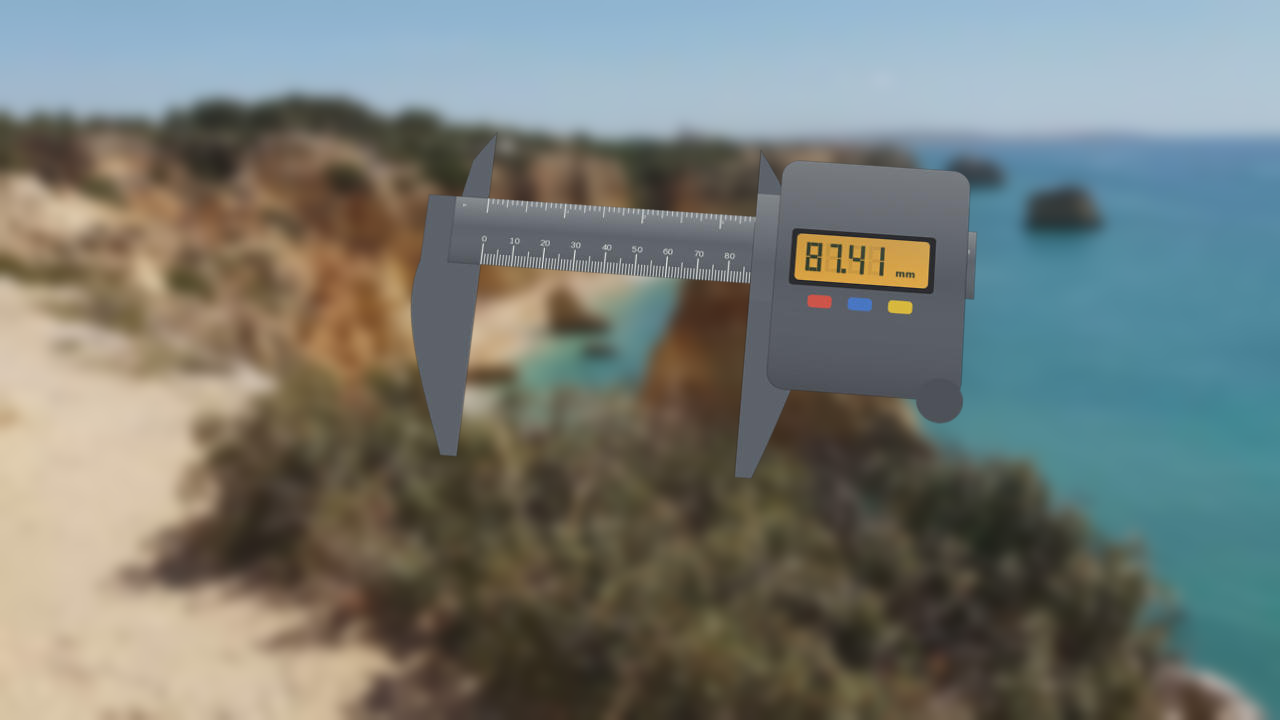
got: 87.41 mm
